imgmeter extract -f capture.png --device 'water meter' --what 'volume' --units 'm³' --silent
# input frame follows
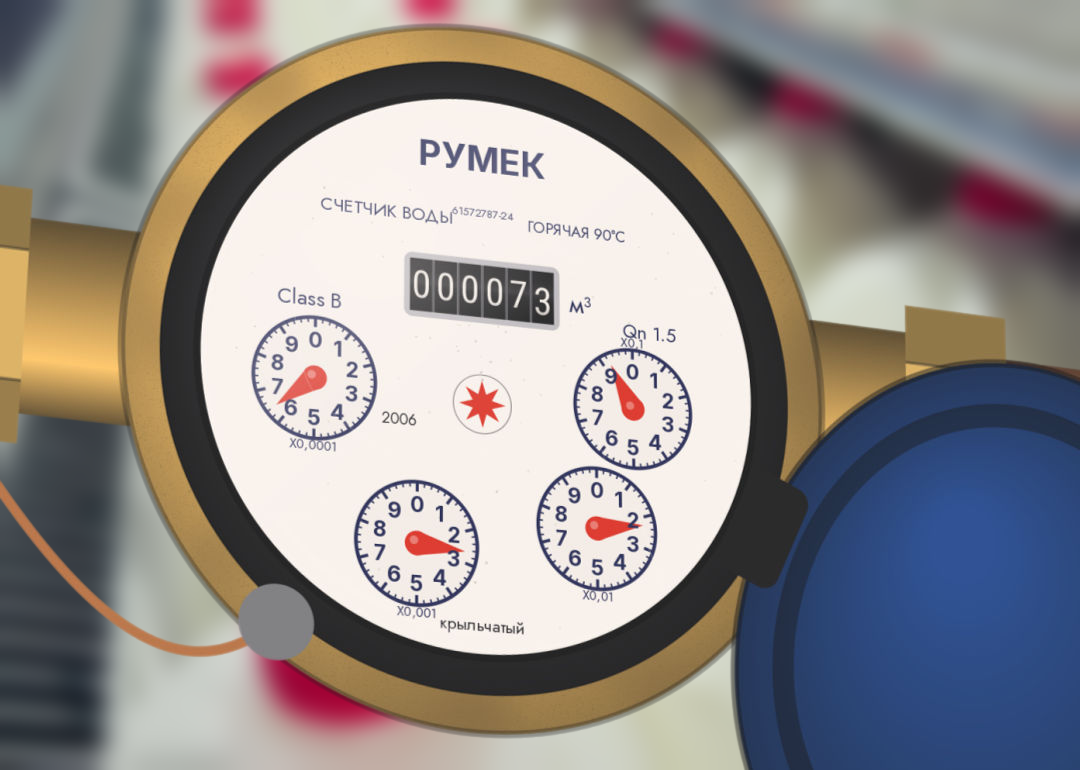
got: 72.9226 m³
